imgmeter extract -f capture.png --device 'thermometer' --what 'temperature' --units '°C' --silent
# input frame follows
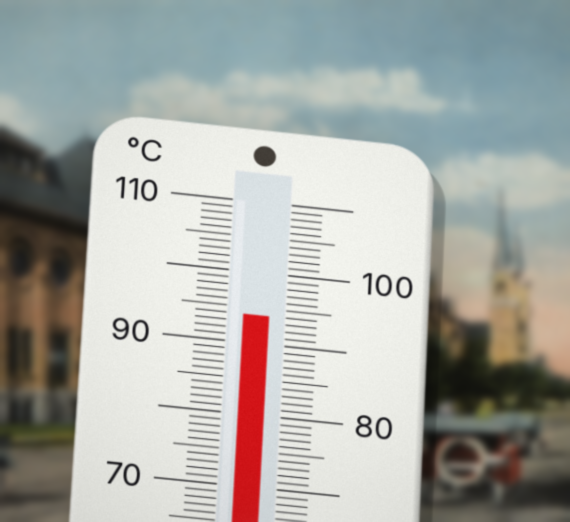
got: 94 °C
